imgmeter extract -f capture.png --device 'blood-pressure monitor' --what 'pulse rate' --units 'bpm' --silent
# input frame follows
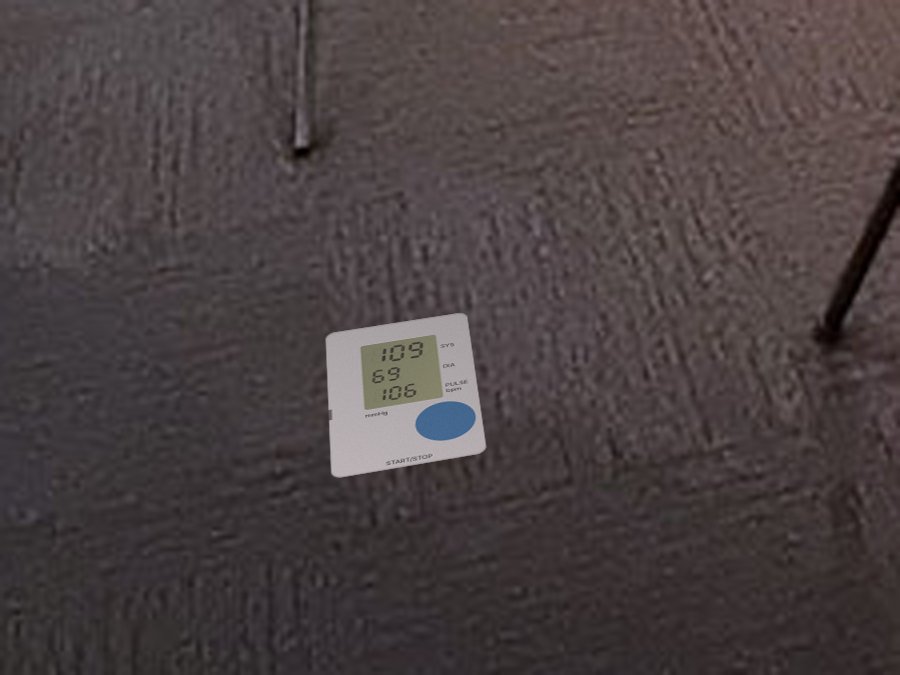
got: 106 bpm
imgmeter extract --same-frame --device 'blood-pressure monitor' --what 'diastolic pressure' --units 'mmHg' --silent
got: 69 mmHg
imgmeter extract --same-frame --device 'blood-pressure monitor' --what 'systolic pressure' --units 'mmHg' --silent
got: 109 mmHg
